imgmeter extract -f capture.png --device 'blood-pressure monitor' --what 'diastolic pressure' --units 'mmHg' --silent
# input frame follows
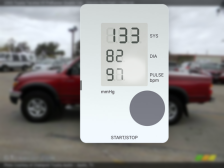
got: 82 mmHg
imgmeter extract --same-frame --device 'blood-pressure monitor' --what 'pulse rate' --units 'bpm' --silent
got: 97 bpm
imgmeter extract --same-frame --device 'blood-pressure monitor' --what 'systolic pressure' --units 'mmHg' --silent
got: 133 mmHg
